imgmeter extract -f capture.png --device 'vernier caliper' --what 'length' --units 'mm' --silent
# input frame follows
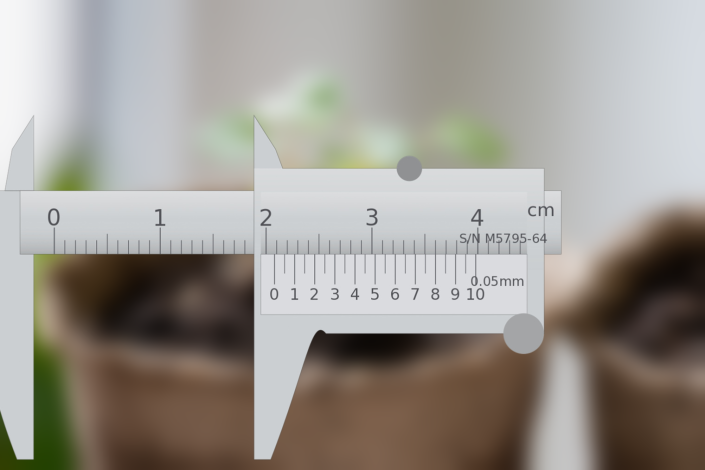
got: 20.8 mm
